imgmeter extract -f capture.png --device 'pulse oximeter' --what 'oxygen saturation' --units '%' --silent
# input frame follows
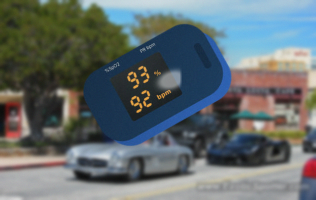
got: 93 %
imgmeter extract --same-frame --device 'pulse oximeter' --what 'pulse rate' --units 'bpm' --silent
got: 92 bpm
